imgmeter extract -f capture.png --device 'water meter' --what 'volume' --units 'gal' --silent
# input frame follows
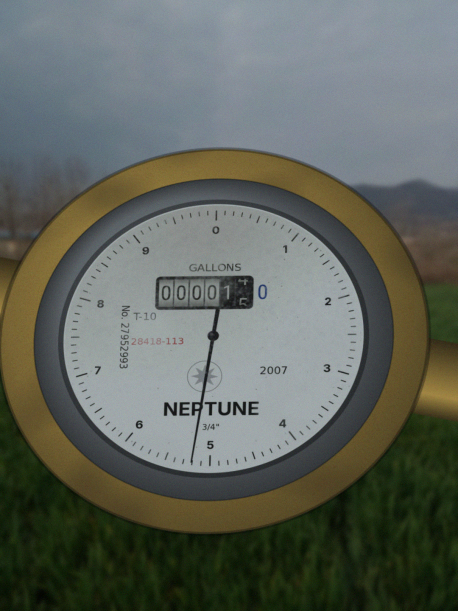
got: 145.2 gal
